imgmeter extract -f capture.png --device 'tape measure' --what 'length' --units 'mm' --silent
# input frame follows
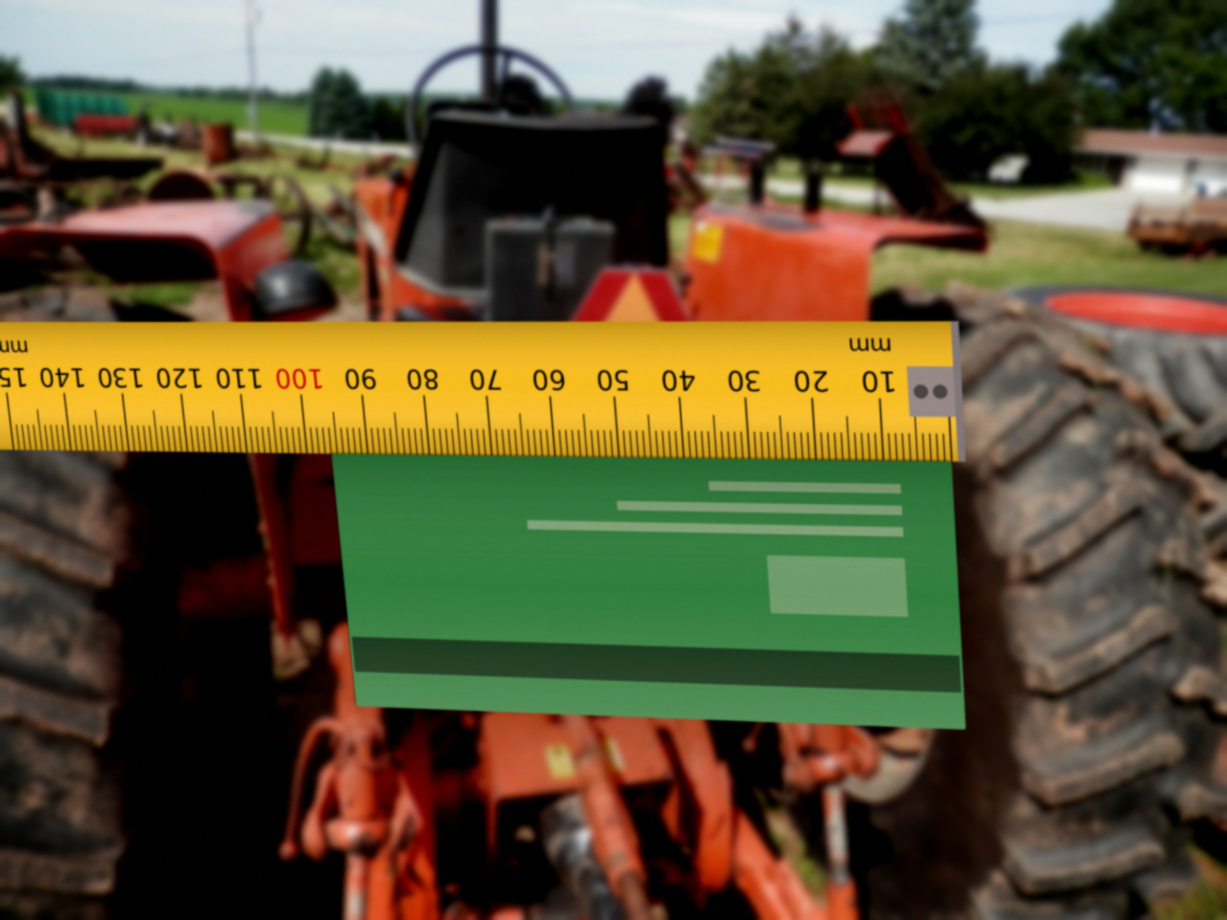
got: 96 mm
